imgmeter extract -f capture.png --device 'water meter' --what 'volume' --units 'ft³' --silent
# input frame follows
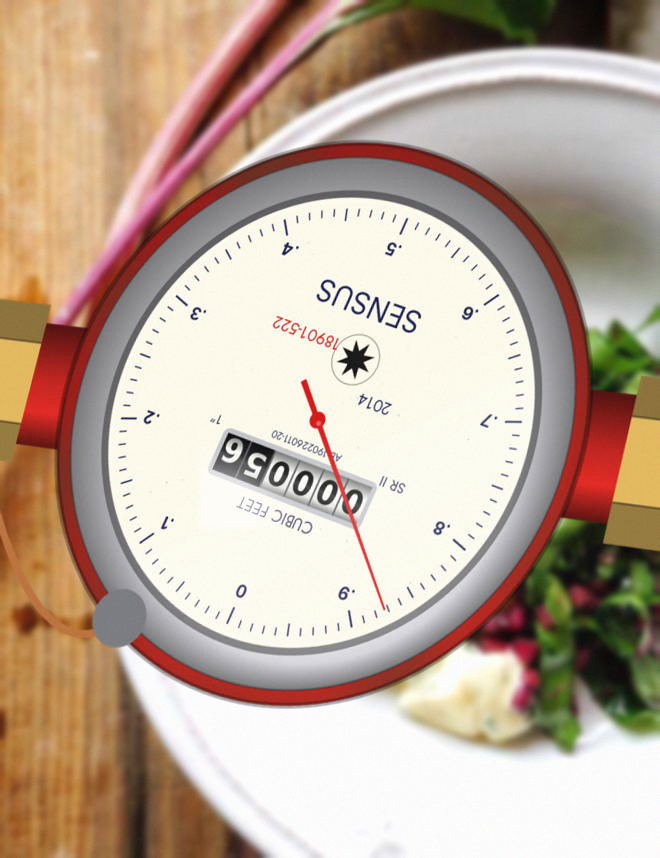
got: 55.87 ft³
